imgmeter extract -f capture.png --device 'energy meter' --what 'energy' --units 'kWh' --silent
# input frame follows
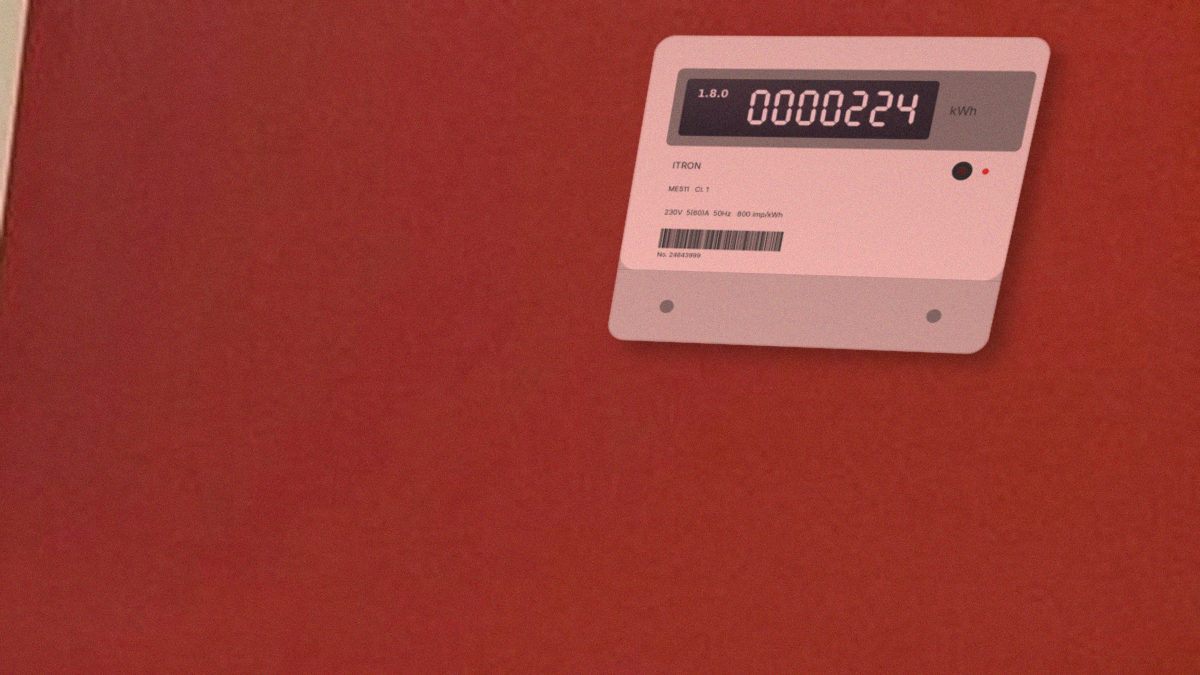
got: 224 kWh
